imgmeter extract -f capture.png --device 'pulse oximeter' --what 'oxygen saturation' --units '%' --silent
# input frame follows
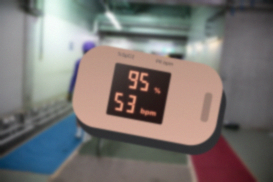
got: 95 %
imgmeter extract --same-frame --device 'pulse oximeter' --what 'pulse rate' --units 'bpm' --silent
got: 53 bpm
